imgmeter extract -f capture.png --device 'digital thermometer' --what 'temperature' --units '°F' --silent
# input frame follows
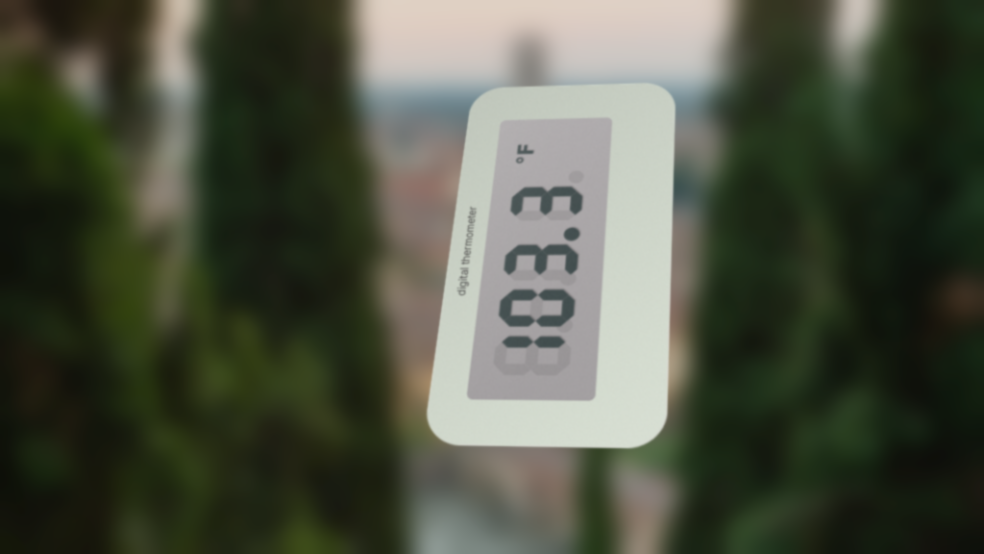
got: 103.3 °F
